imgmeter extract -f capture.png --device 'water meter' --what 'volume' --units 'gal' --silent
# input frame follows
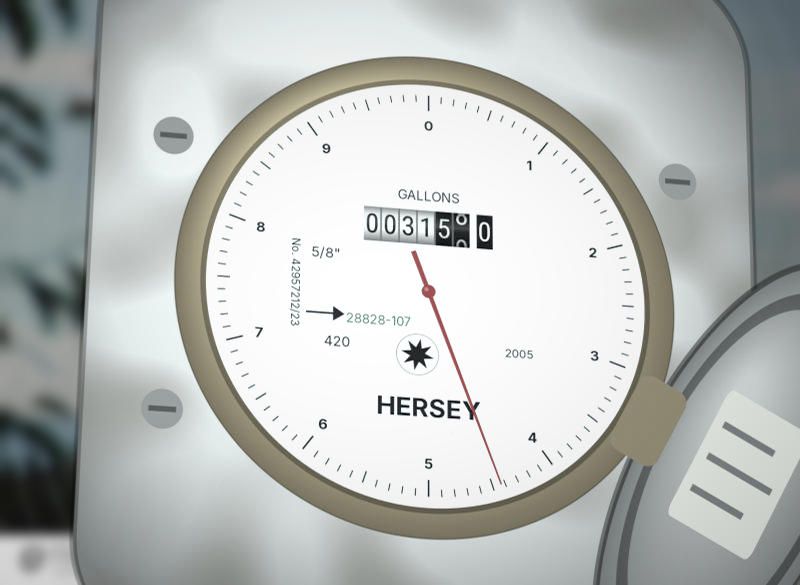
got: 31584.4 gal
